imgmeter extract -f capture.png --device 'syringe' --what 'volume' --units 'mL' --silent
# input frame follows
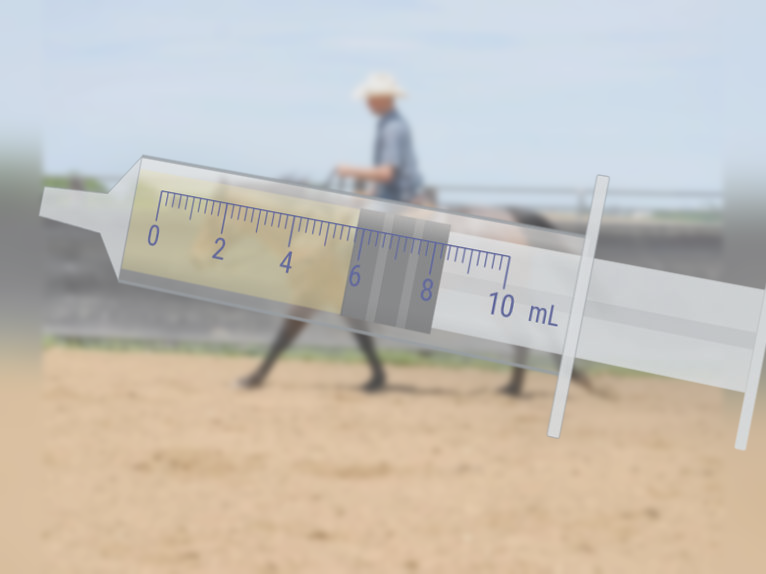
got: 5.8 mL
